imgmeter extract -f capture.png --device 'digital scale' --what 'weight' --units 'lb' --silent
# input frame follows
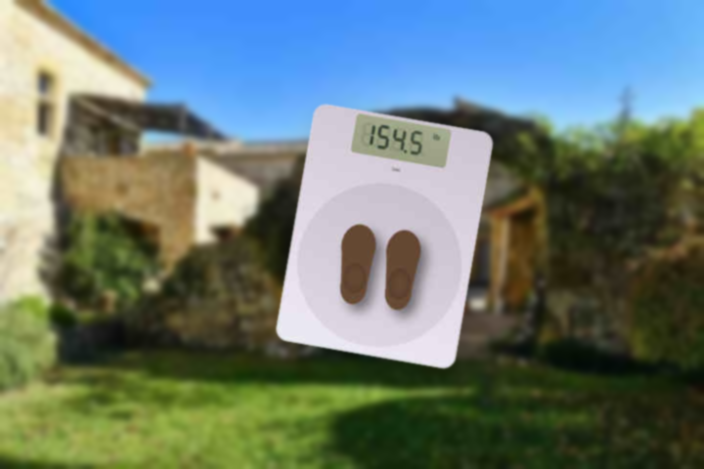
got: 154.5 lb
